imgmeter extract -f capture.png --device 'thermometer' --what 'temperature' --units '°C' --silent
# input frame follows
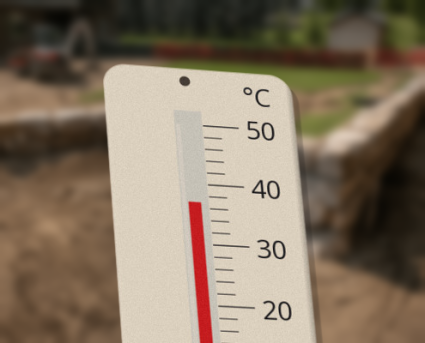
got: 37 °C
